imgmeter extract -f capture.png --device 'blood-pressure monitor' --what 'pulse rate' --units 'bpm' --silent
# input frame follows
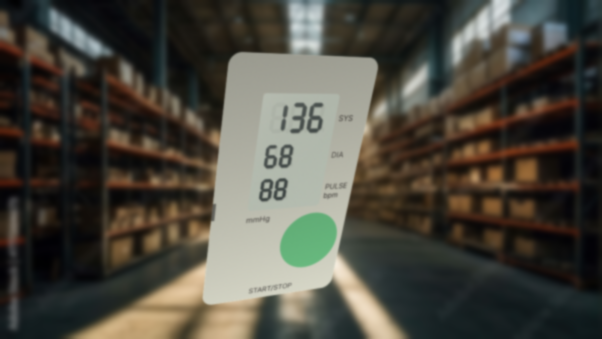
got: 88 bpm
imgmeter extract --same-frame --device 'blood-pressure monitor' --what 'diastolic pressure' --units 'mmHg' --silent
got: 68 mmHg
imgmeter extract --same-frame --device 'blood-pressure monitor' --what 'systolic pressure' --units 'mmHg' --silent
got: 136 mmHg
